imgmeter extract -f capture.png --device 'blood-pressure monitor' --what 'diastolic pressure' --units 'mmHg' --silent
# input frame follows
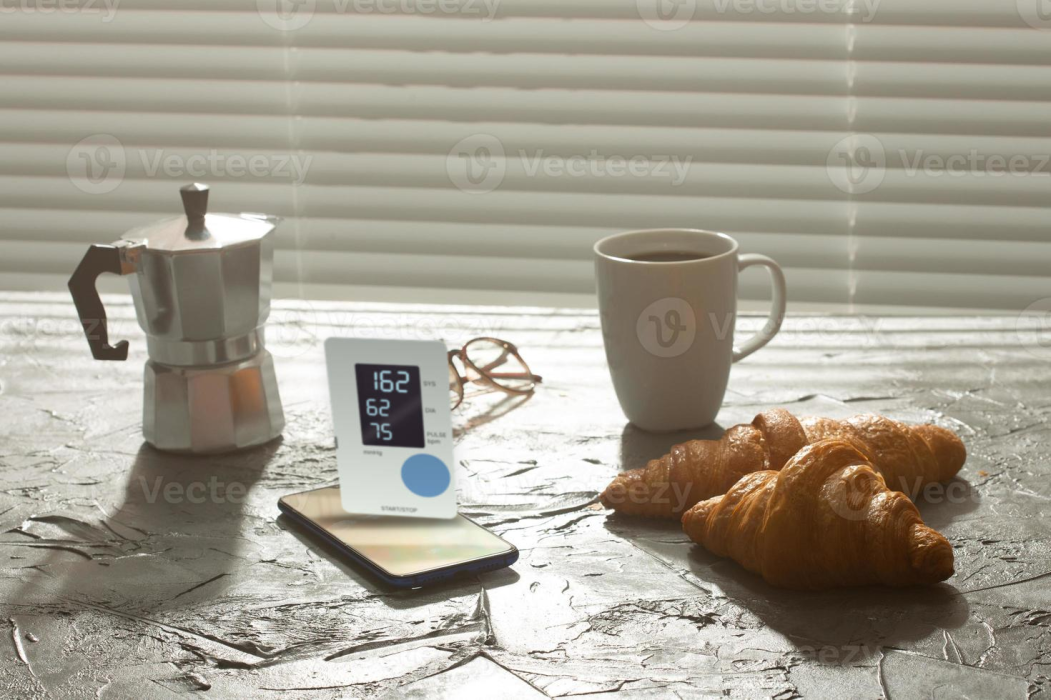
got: 62 mmHg
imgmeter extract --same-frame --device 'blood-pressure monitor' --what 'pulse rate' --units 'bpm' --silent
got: 75 bpm
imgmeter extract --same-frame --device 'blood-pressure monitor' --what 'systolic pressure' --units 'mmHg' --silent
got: 162 mmHg
